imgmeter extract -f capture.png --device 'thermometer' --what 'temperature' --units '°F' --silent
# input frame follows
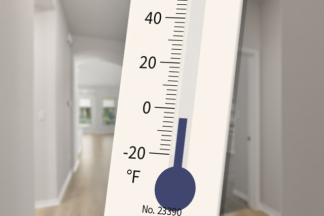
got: -4 °F
